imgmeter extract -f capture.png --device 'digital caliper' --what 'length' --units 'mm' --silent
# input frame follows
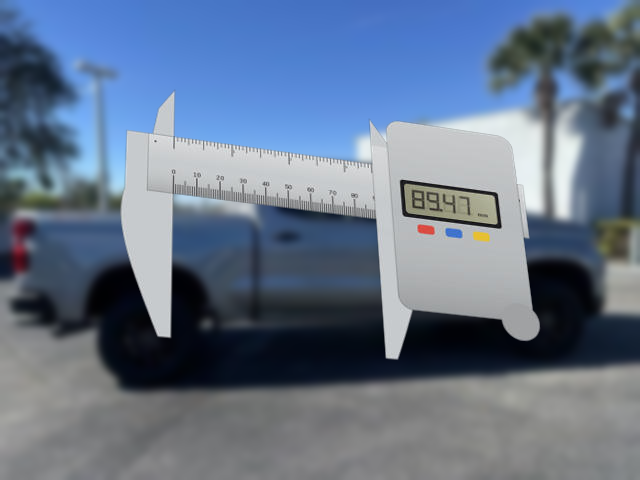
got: 89.47 mm
